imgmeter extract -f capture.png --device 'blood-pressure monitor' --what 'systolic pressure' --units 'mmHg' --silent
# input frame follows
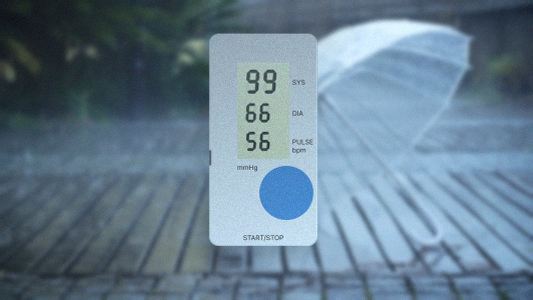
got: 99 mmHg
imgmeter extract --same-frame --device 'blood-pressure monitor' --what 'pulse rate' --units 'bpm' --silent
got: 56 bpm
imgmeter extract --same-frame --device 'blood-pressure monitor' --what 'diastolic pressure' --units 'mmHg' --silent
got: 66 mmHg
